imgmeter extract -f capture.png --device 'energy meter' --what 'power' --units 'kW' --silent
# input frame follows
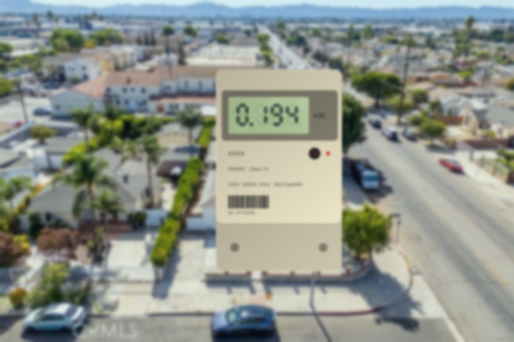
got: 0.194 kW
